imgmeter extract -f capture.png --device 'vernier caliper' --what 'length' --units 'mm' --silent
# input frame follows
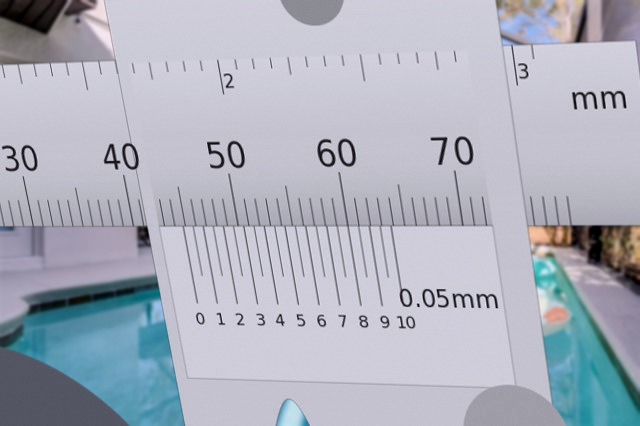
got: 44.8 mm
